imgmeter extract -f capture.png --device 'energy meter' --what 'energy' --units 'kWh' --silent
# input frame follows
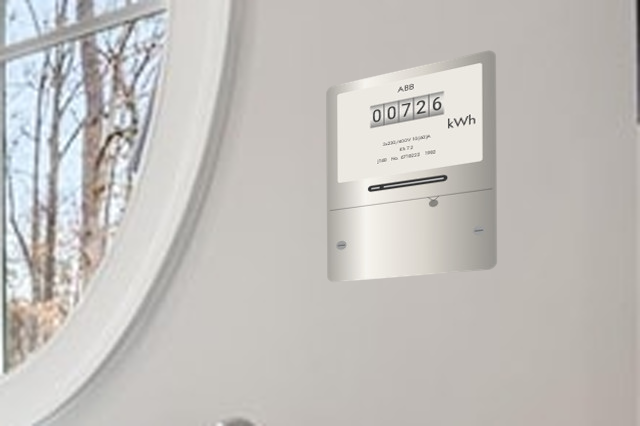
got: 726 kWh
